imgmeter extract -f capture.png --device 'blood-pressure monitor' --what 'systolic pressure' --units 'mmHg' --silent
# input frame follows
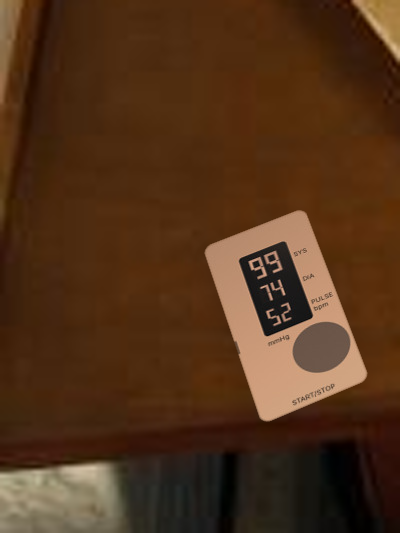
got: 99 mmHg
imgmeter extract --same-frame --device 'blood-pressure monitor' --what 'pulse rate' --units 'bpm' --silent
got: 52 bpm
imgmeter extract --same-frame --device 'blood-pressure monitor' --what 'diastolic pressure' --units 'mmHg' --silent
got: 74 mmHg
